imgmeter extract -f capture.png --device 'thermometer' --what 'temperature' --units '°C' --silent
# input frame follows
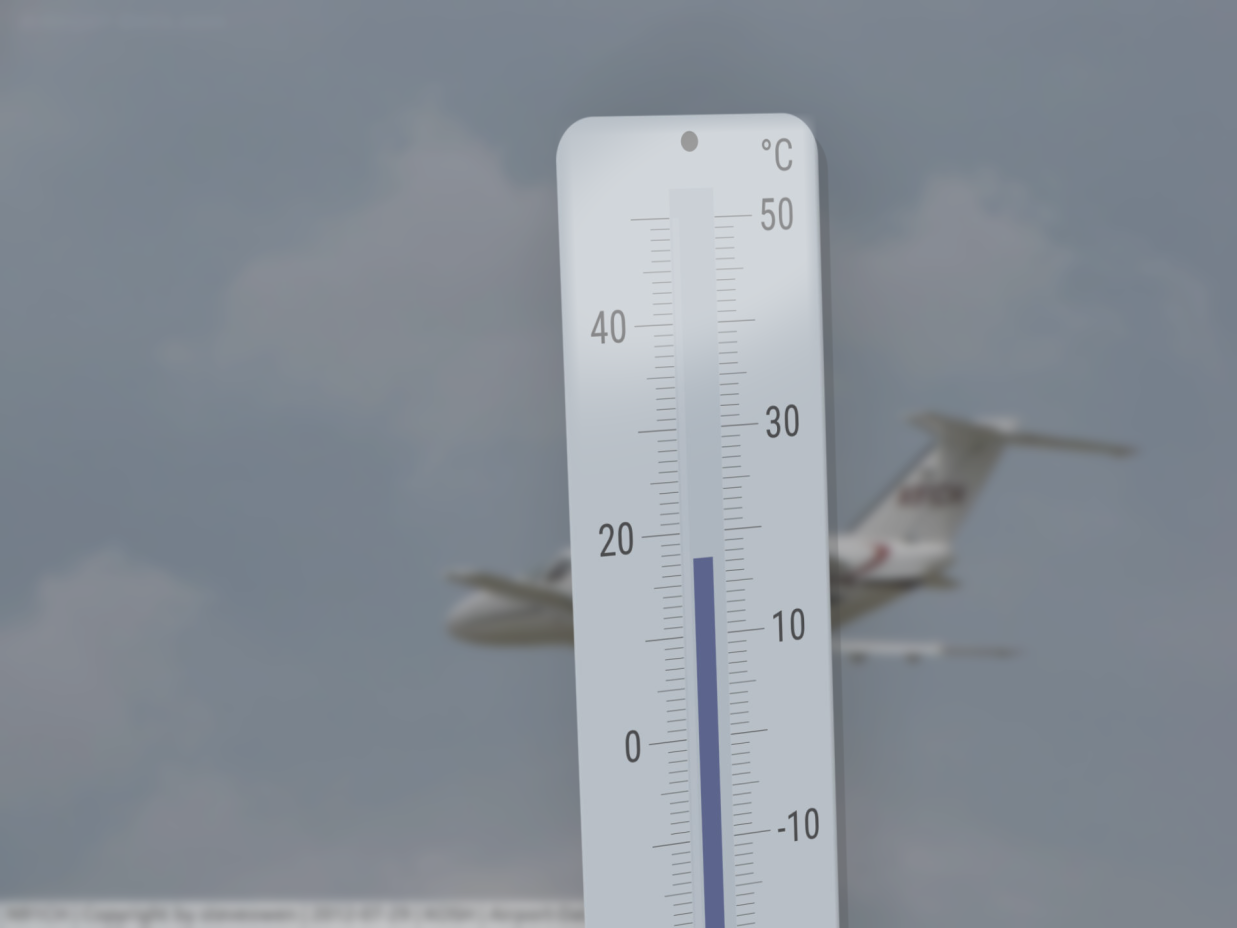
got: 17.5 °C
